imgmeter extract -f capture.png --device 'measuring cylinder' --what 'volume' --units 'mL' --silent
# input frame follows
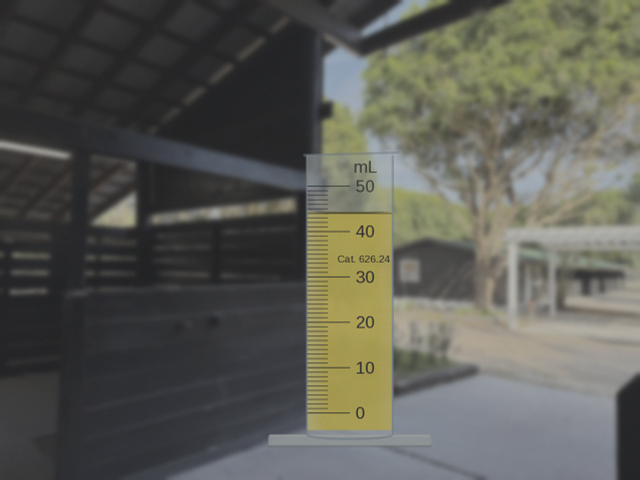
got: 44 mL
